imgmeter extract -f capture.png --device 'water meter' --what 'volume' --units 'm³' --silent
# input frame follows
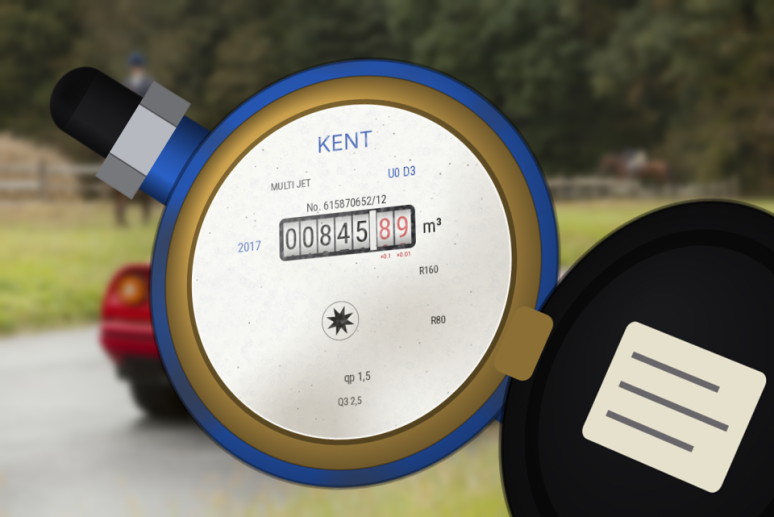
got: 845.89 m³
